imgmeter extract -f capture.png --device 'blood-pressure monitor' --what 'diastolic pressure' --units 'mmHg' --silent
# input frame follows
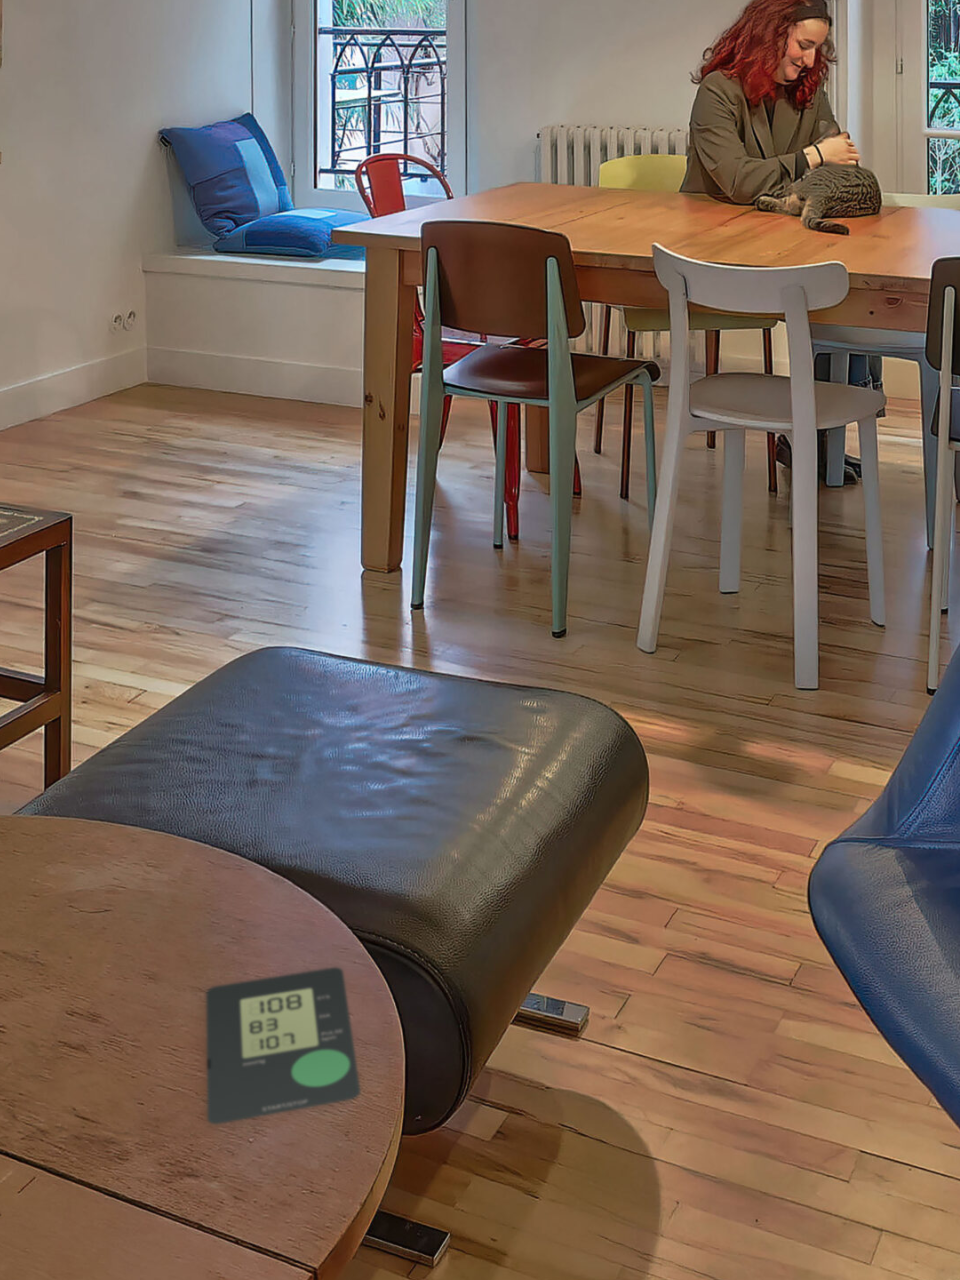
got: 83 mmHg
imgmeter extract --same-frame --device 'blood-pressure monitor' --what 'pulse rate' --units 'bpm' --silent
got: 107 bpm
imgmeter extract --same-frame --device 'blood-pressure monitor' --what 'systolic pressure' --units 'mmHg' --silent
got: 108 mmHg
